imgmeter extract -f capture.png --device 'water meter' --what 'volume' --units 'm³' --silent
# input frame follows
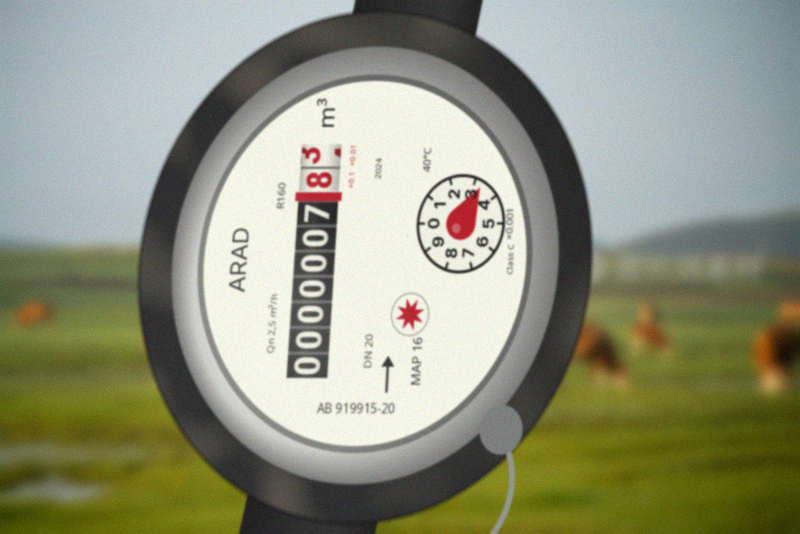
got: 7.833 m³
